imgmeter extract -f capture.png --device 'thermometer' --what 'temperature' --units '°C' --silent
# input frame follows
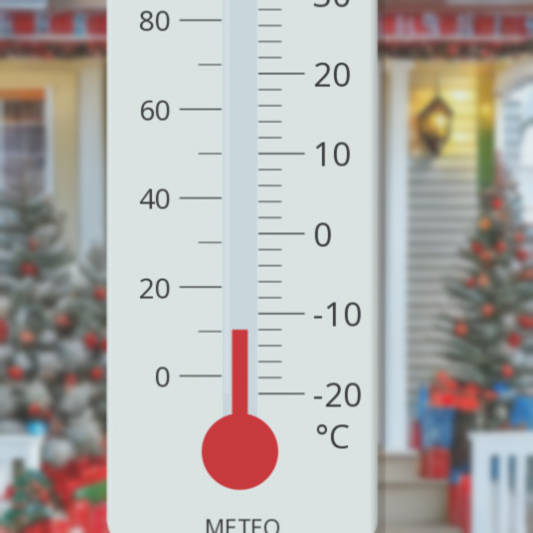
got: -12 °C
